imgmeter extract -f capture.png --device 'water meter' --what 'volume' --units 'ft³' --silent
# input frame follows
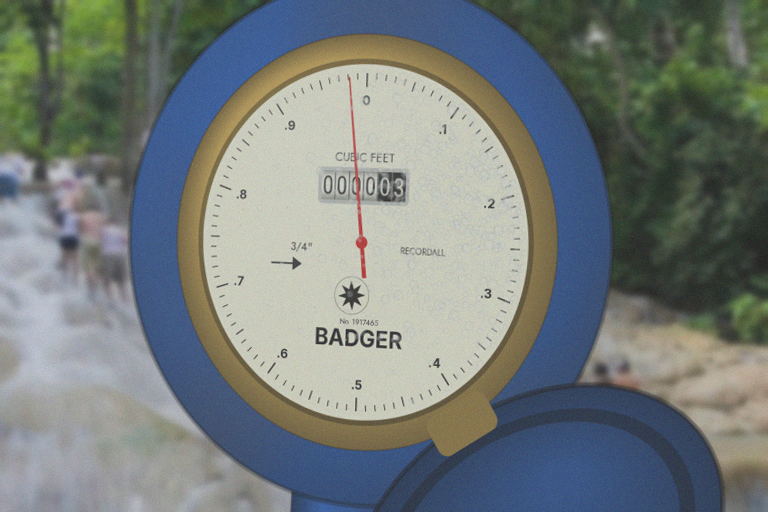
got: 2.98 ft³
